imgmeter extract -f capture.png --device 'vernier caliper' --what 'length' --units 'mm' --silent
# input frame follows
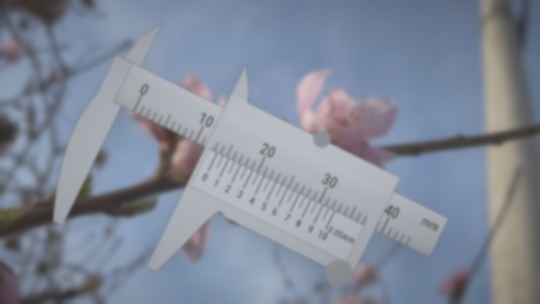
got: 13.5 mm
